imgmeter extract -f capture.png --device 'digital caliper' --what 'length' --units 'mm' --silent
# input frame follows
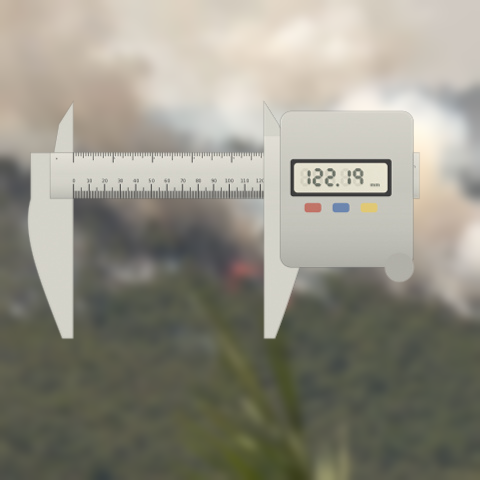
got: 122.19 mm
